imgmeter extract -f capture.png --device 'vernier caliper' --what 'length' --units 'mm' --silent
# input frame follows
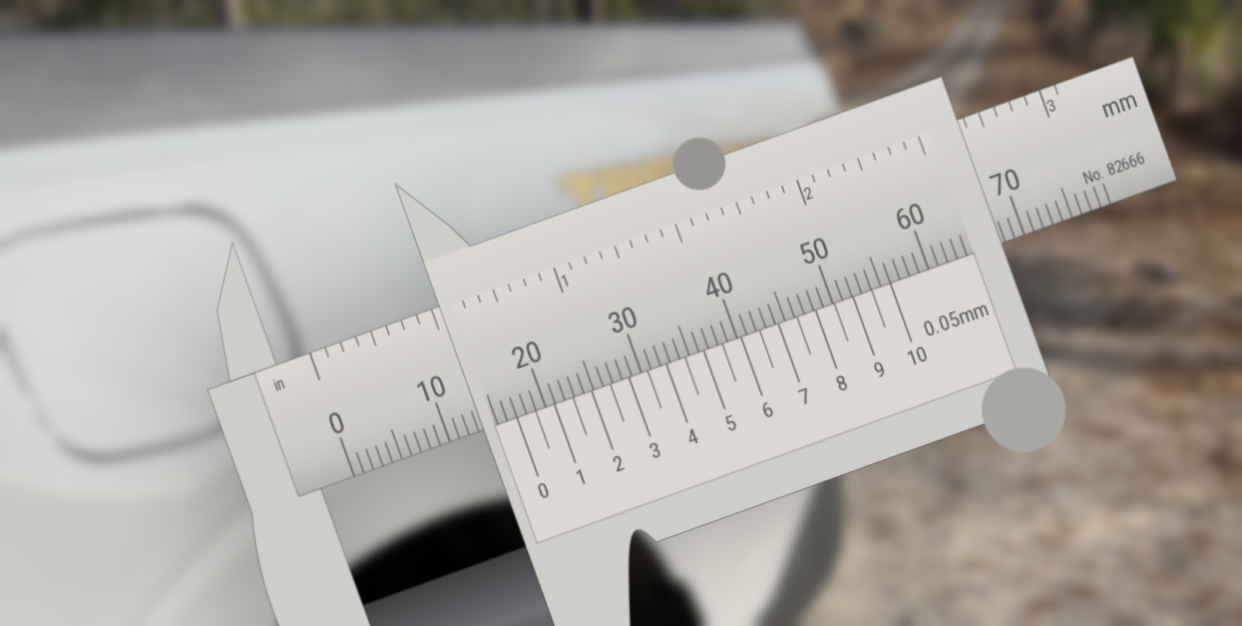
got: 17.0 mm
